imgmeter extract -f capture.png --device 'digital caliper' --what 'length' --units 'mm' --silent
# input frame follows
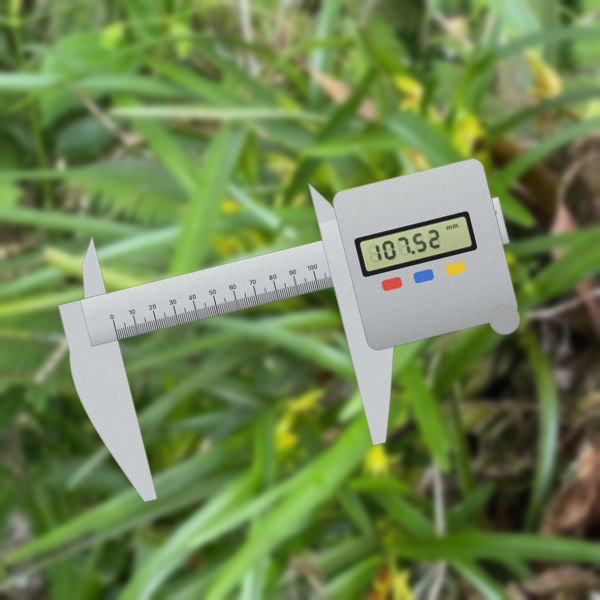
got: 107.52 mm
